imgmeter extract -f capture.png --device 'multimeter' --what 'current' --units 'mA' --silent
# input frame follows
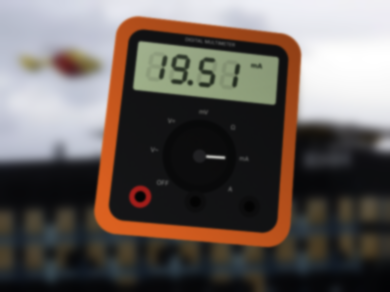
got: 19.51 mA
